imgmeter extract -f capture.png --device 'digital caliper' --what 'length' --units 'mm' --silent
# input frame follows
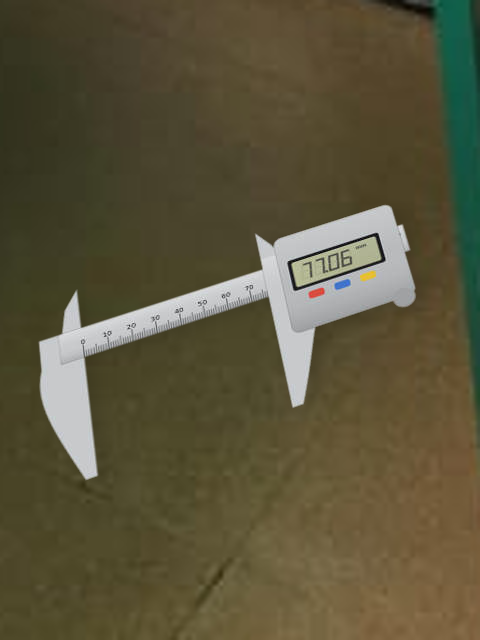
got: 77.06 mm
